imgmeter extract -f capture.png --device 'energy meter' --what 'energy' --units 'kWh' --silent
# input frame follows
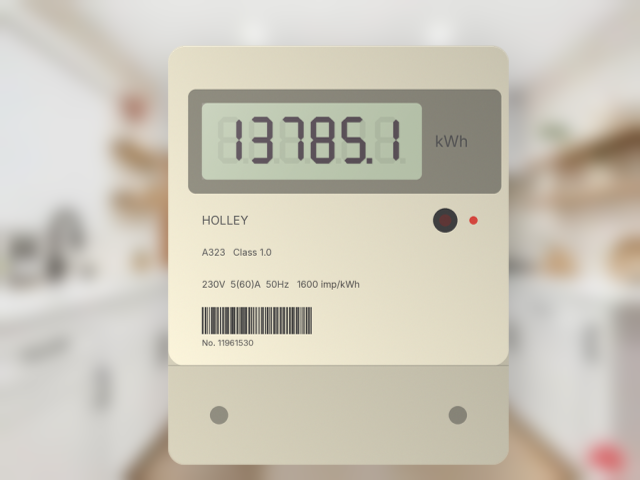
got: 13785.1 kWh
